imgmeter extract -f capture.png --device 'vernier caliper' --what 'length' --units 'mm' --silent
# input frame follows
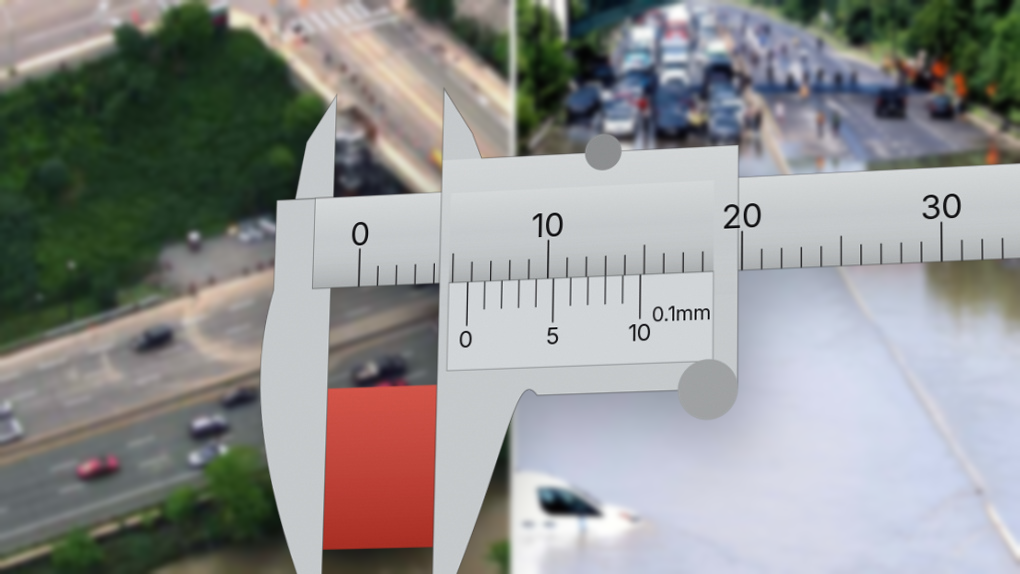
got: 5.8 mm
